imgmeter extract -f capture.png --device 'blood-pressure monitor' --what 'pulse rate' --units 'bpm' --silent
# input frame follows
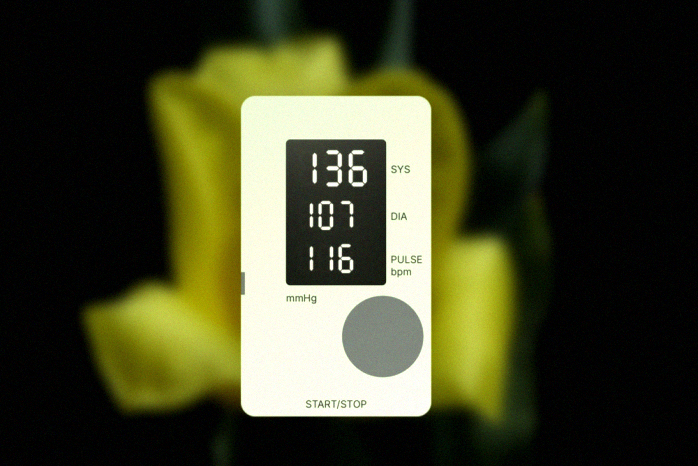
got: 116 bpm
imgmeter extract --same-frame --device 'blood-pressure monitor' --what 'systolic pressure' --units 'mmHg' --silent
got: 136 mmHg
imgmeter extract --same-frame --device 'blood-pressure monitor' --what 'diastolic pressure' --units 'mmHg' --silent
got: 107 mmHg
